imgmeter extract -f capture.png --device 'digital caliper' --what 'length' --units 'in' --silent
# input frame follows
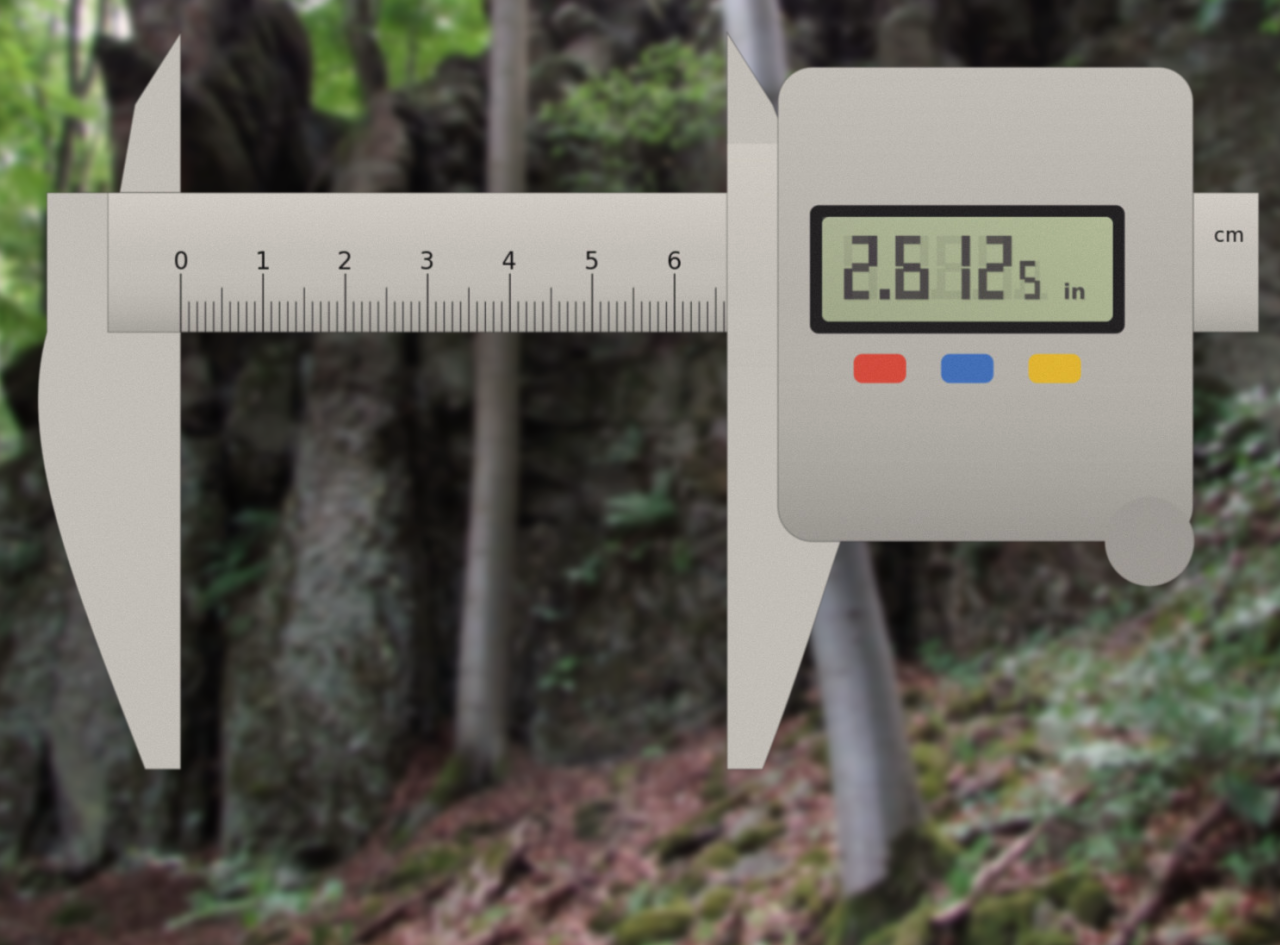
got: 2.6125 in
